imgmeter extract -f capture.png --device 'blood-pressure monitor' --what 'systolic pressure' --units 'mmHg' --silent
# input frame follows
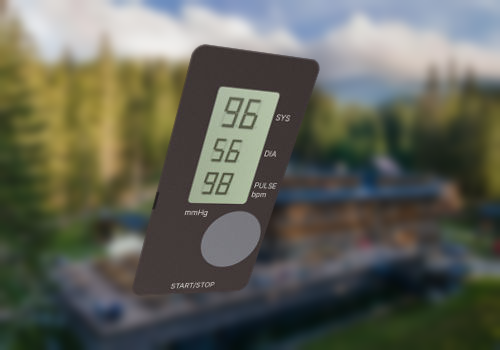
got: 96 mmHg
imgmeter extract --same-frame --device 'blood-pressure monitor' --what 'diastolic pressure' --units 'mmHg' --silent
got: 56 mmHg
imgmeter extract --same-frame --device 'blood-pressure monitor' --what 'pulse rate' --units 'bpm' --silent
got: 98 bpm
